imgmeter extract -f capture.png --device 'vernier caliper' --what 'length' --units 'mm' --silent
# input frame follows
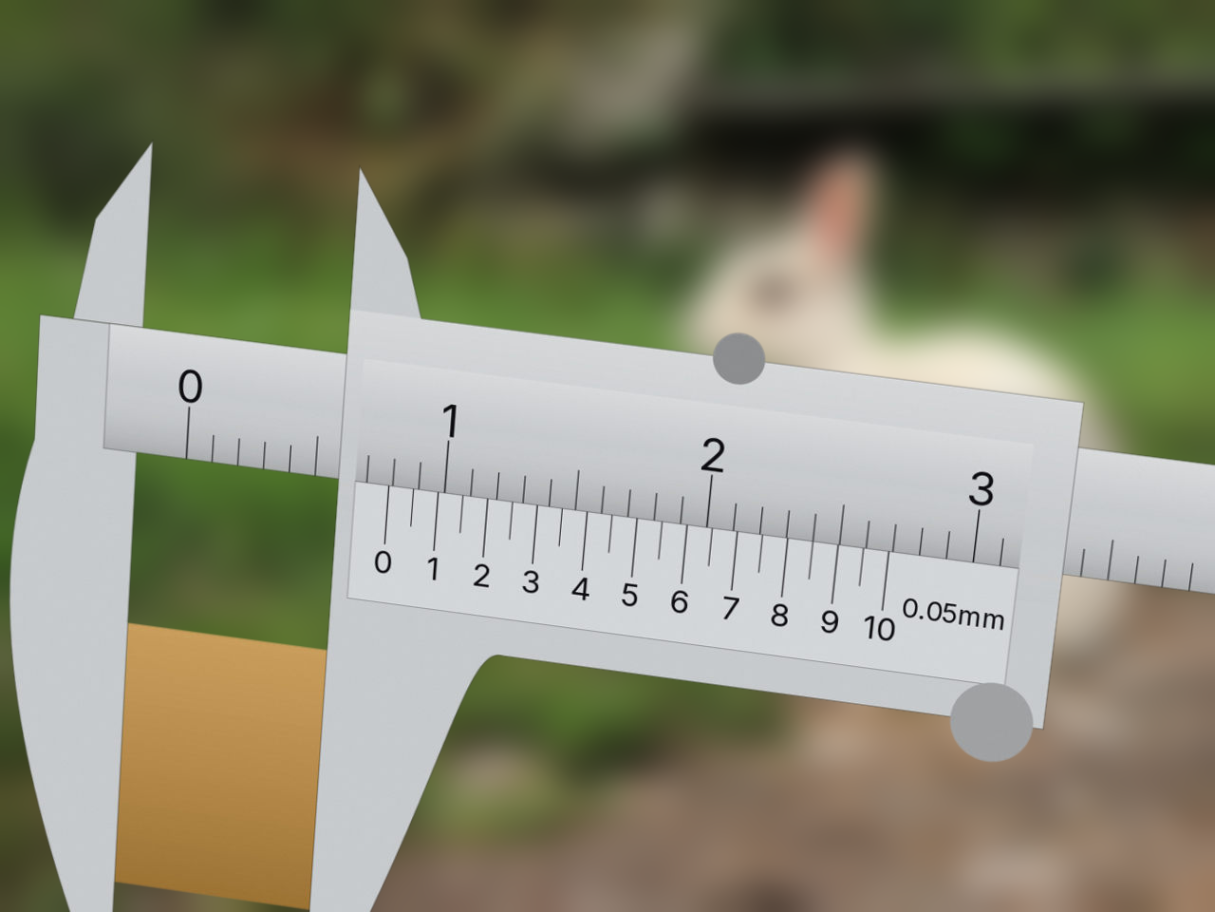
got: 7.85 mm
